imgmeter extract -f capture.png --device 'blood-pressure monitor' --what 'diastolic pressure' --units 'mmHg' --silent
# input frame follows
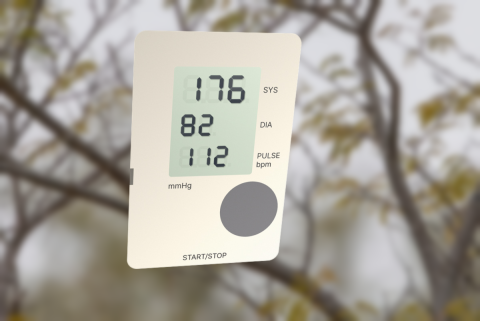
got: 82 mmHg
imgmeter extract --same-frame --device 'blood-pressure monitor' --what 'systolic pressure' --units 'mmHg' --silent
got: 176 mmHg
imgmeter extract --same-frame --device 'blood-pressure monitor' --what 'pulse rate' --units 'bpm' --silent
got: 112 bpm
